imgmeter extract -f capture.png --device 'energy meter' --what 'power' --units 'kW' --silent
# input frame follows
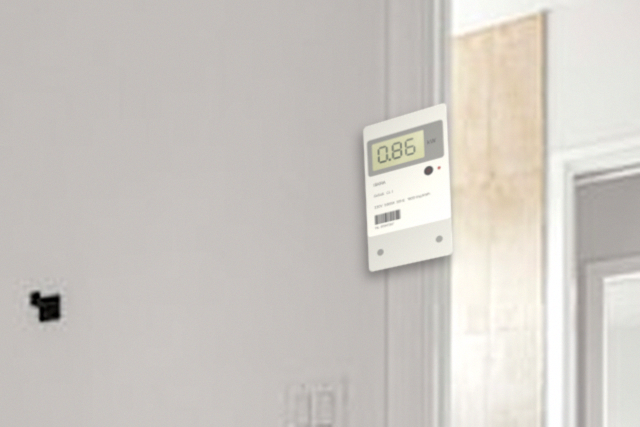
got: 0.86 kW
